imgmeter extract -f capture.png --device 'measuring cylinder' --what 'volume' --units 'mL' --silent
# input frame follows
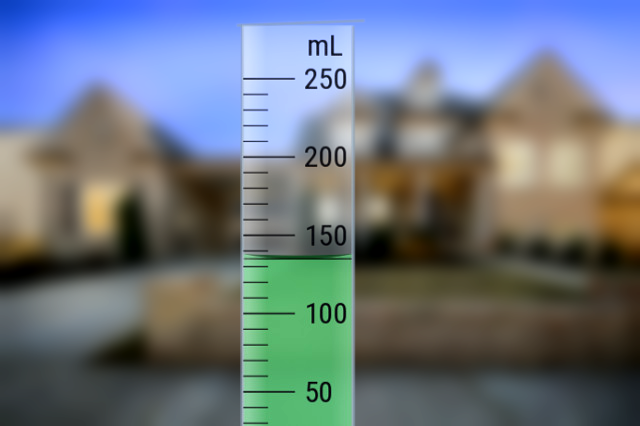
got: 135 mL
